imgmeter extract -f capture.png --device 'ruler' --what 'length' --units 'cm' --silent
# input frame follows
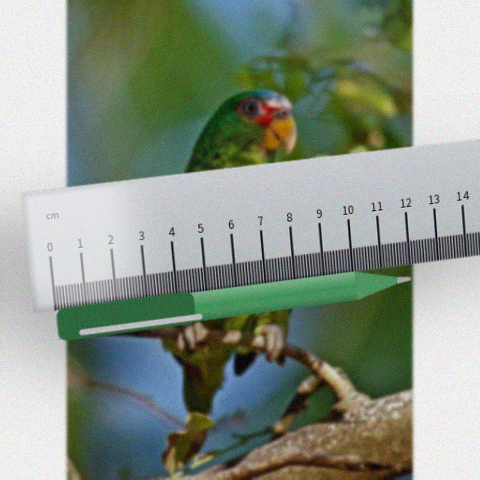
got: 12 cm
